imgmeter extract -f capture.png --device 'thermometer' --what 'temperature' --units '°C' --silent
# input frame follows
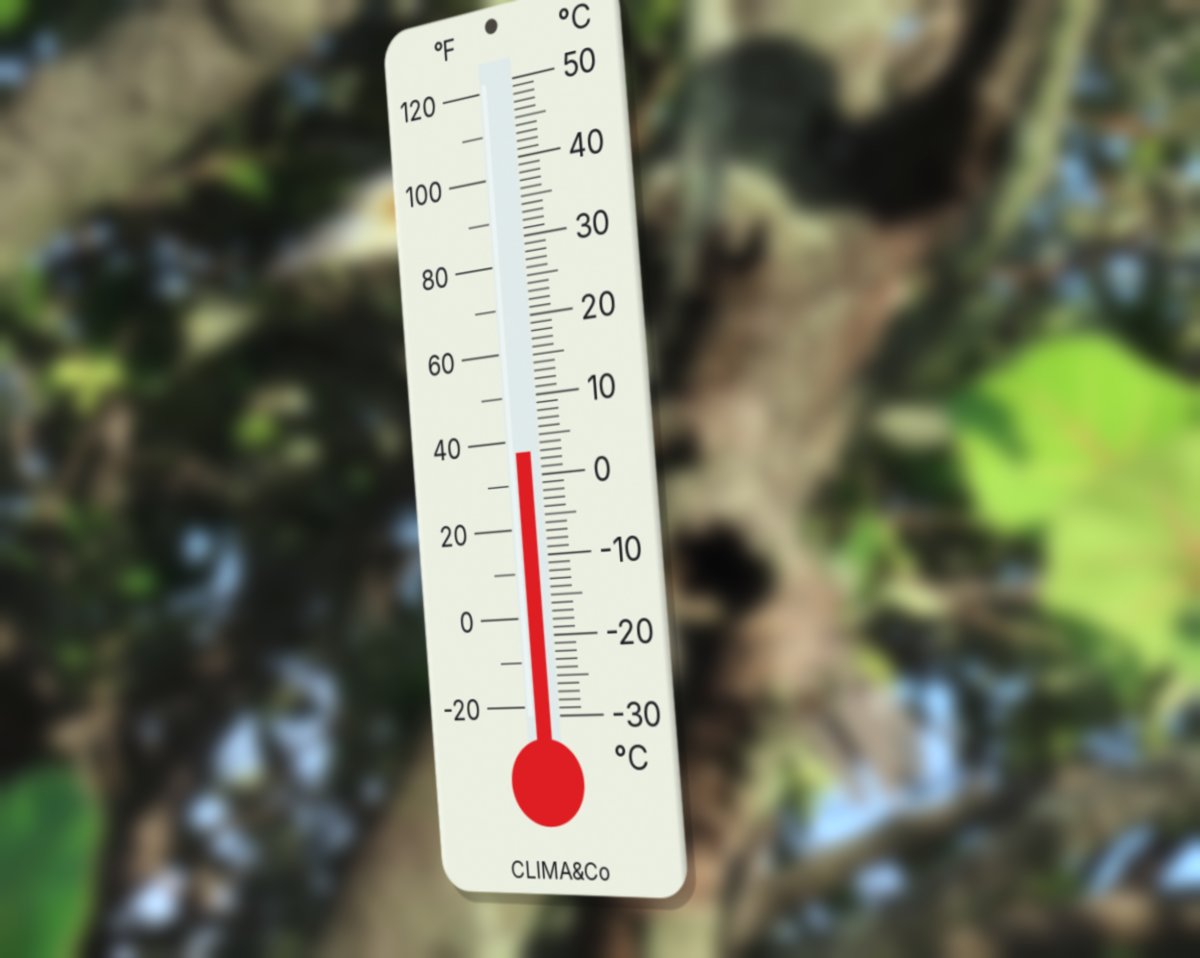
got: 3 °C
